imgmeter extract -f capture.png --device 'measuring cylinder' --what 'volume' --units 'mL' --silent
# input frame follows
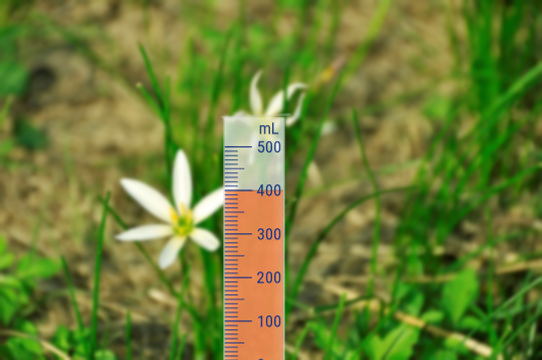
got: 400 mL
